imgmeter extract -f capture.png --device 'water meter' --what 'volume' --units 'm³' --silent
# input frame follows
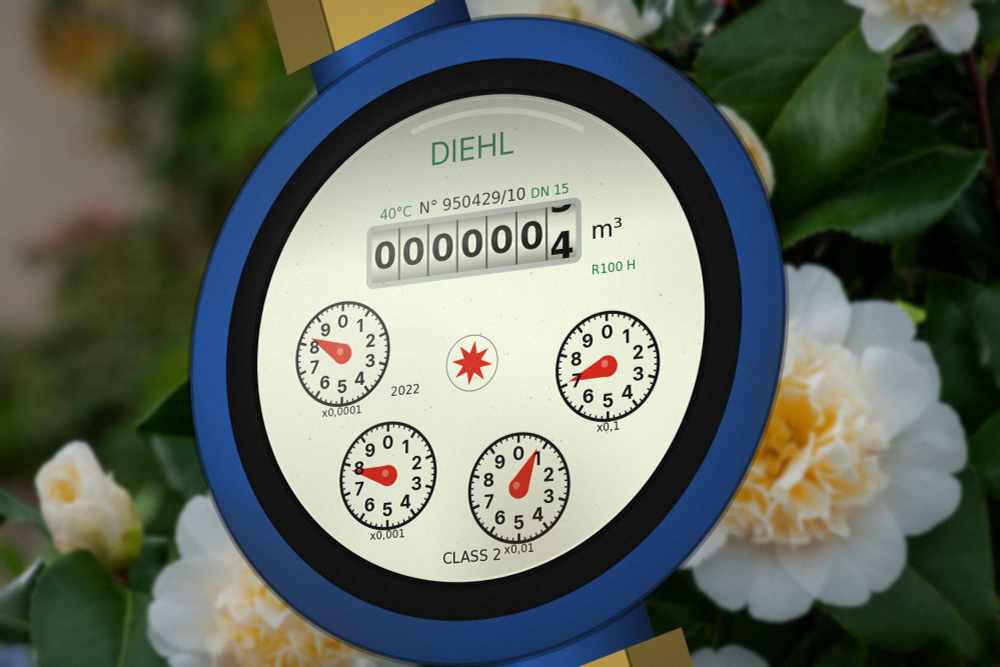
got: 3.7078 m³
